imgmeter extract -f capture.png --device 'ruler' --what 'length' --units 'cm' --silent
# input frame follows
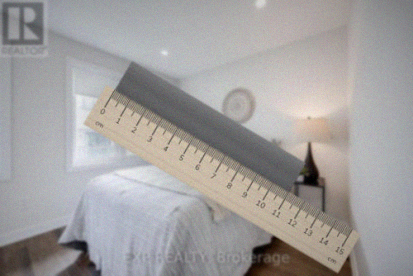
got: 11 cm
